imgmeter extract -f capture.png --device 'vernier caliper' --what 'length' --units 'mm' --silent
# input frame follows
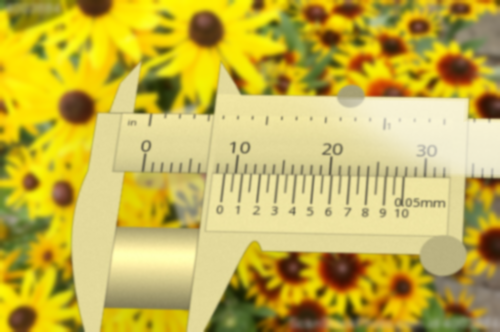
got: 8.8 mm
